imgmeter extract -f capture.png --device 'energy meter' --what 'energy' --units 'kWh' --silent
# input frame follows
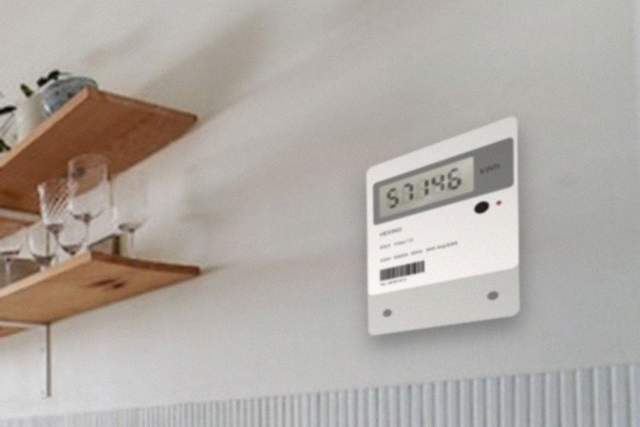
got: 57146 kWh
